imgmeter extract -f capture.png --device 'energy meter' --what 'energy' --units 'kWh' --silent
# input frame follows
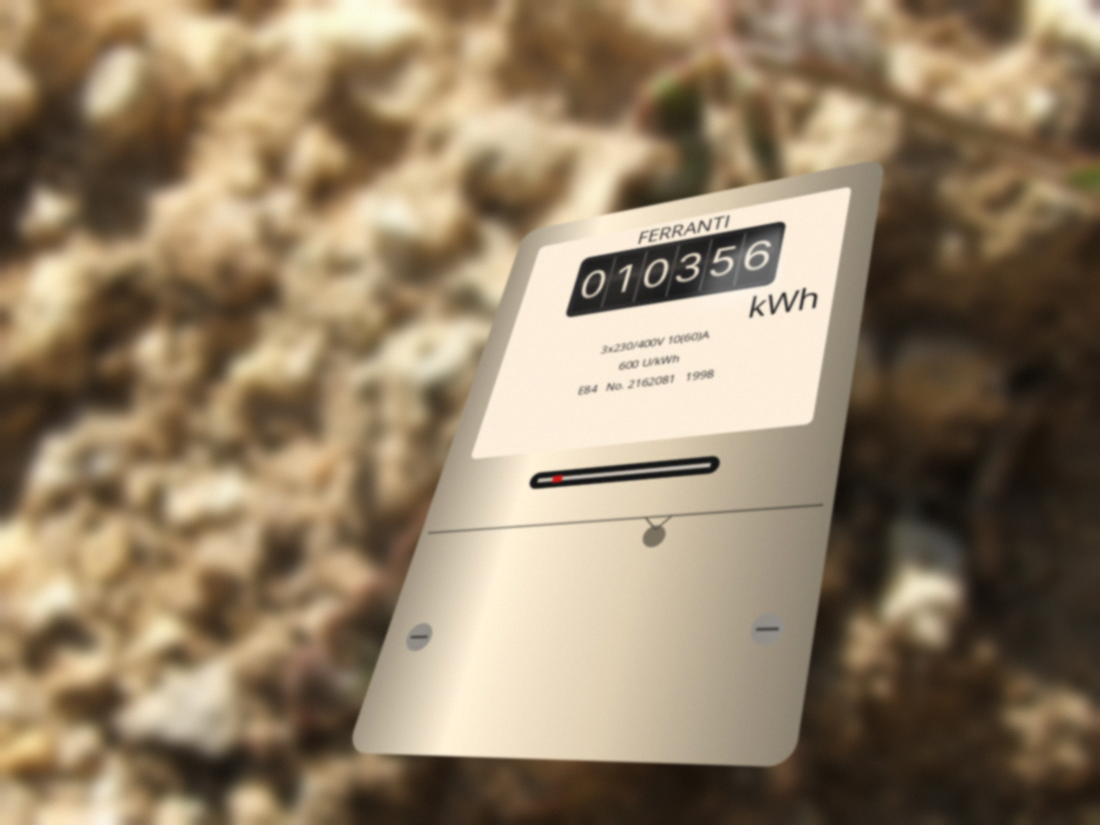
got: 10356 kWh
